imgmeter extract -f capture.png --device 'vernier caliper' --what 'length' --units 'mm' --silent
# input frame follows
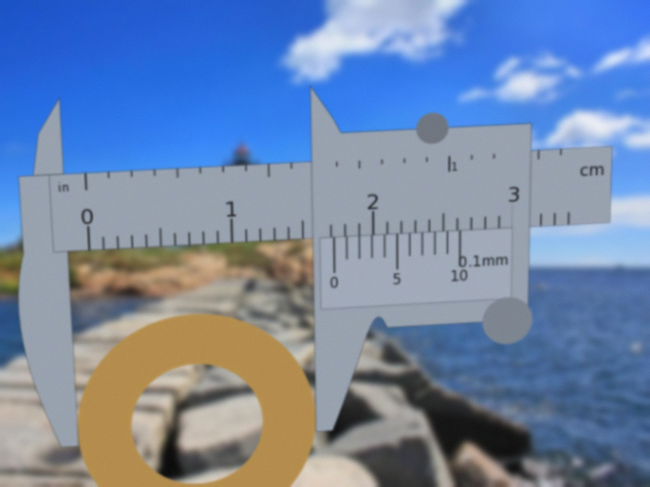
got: 17.2 mm
